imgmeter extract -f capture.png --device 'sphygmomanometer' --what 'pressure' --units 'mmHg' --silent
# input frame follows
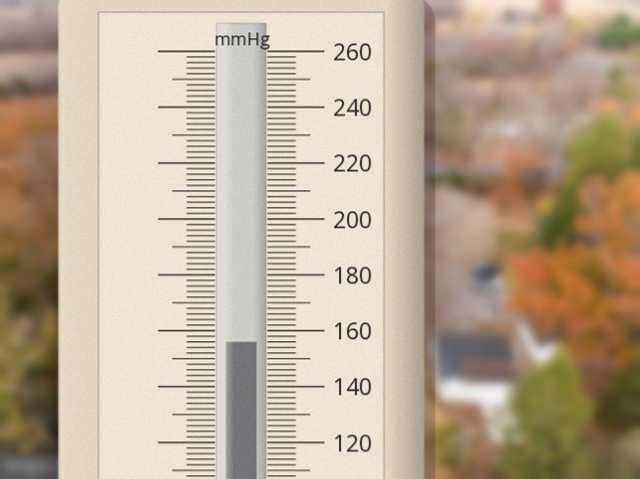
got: 156 mmHg
